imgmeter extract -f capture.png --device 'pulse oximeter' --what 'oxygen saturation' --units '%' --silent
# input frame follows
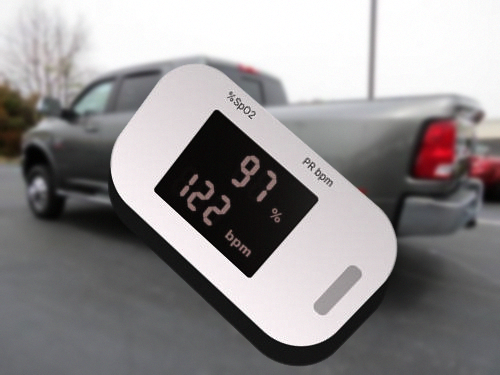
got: 97 %
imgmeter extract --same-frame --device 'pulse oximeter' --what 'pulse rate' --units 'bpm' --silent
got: 122 bpm
